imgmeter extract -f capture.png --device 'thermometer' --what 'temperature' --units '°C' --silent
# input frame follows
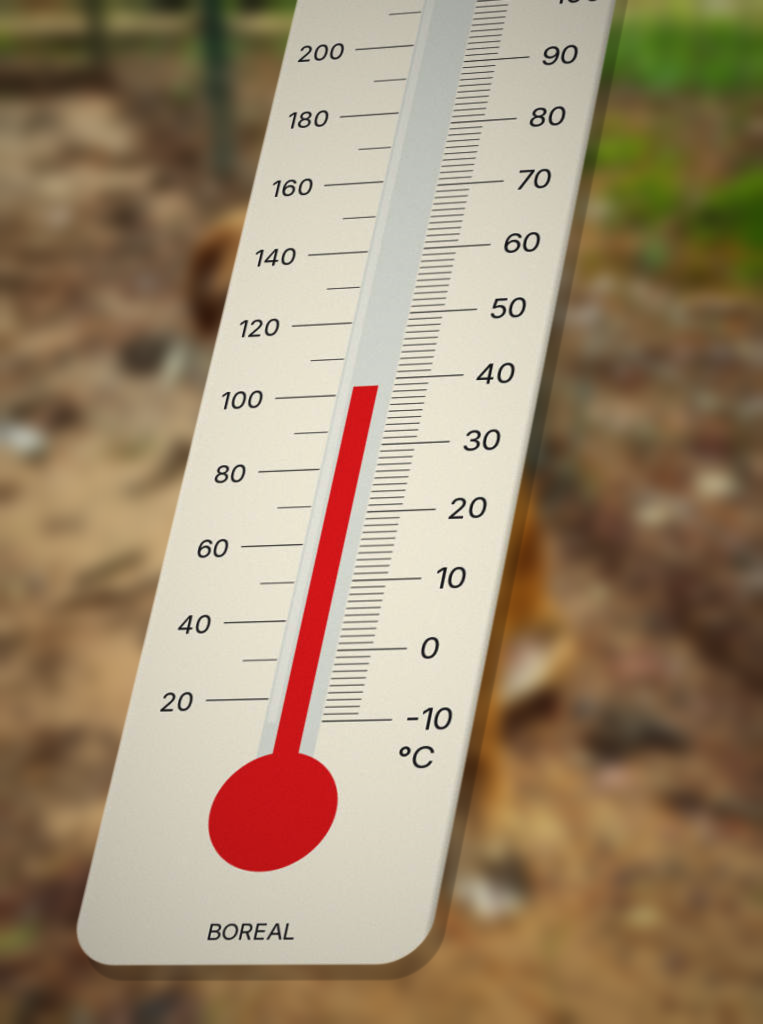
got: 39 °C
